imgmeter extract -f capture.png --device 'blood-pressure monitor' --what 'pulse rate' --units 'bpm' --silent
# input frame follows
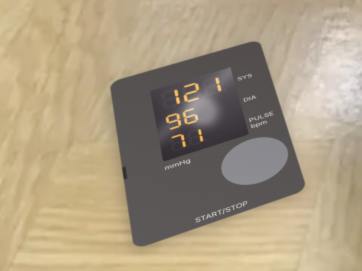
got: 71 bpm
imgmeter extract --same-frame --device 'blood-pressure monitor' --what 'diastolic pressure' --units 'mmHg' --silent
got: 96 mmHg
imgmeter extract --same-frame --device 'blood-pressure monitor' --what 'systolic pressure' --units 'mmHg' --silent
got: 121 mmHg
